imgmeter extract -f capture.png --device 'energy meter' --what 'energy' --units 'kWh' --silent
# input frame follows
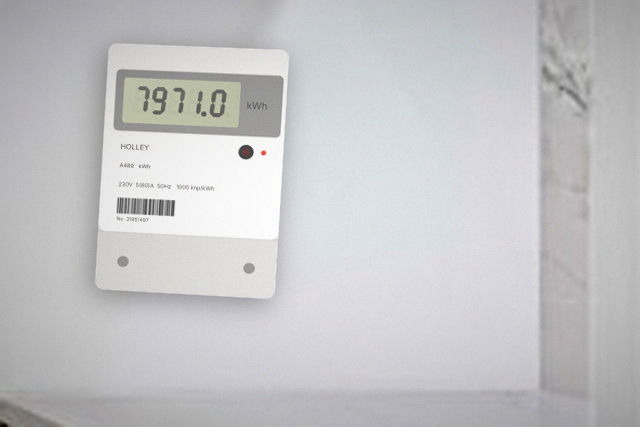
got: 7971.0 kWh
